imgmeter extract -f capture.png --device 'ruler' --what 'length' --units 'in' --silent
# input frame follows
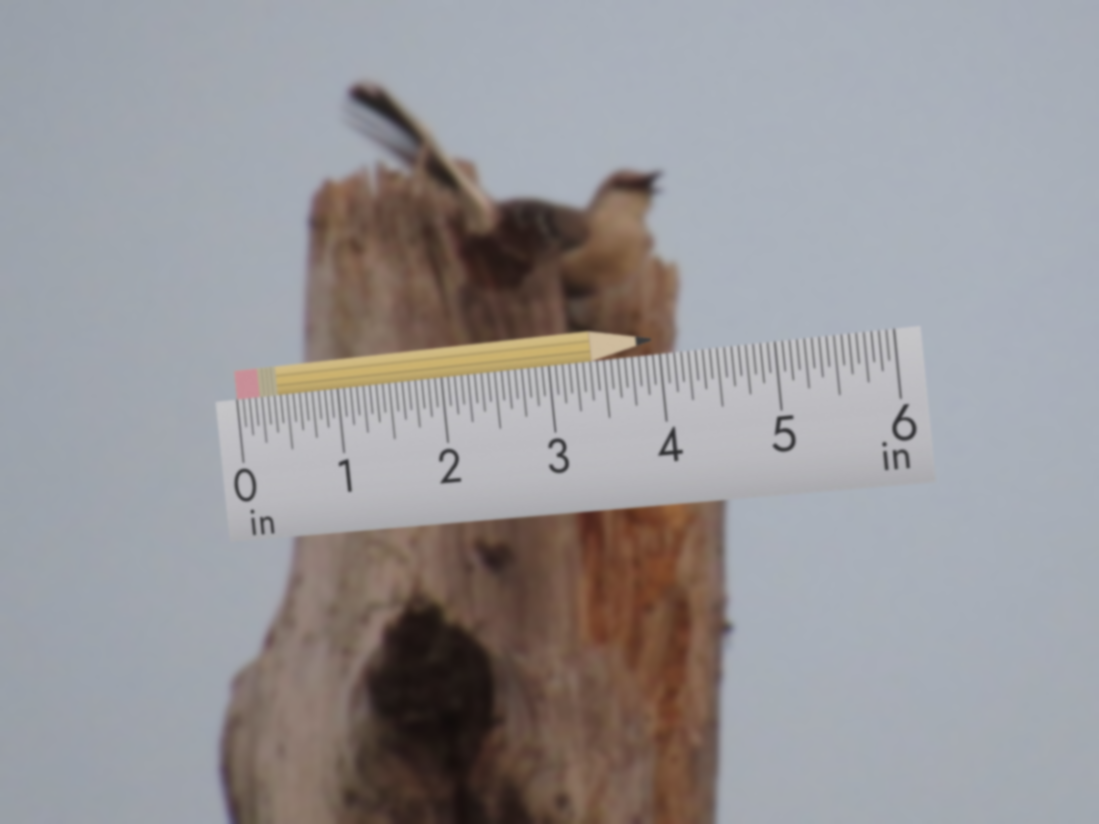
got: 3.9375 in
